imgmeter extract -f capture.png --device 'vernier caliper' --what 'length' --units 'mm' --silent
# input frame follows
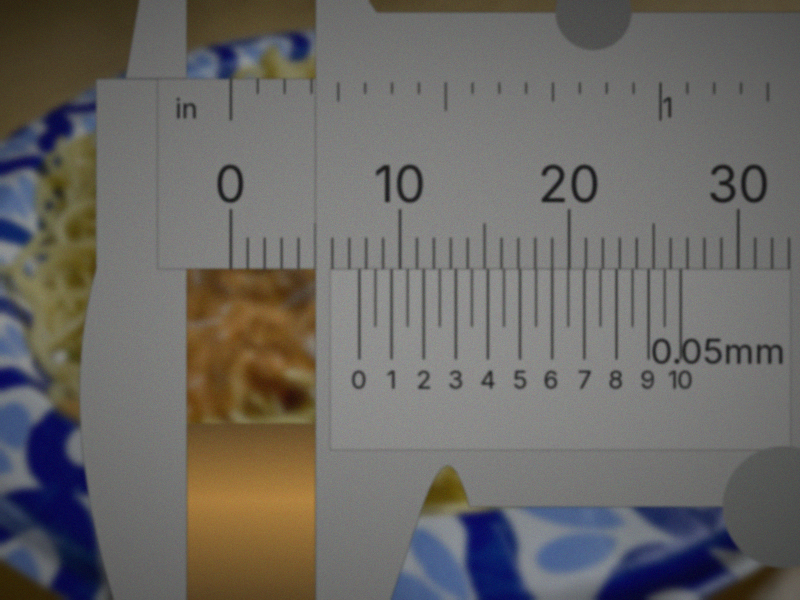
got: 7.6 mm
